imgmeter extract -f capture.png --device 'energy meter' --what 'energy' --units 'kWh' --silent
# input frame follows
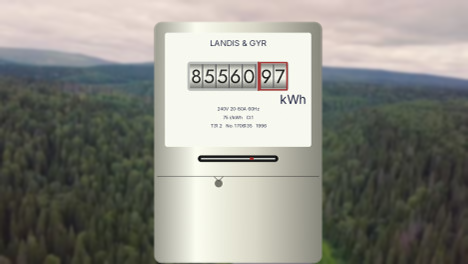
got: 85560.97 kWh
